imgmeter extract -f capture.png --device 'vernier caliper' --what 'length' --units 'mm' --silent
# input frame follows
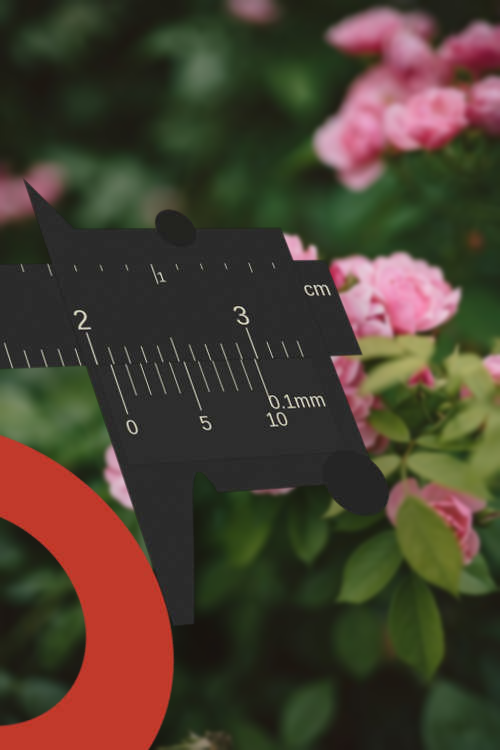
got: 20.8 mm
